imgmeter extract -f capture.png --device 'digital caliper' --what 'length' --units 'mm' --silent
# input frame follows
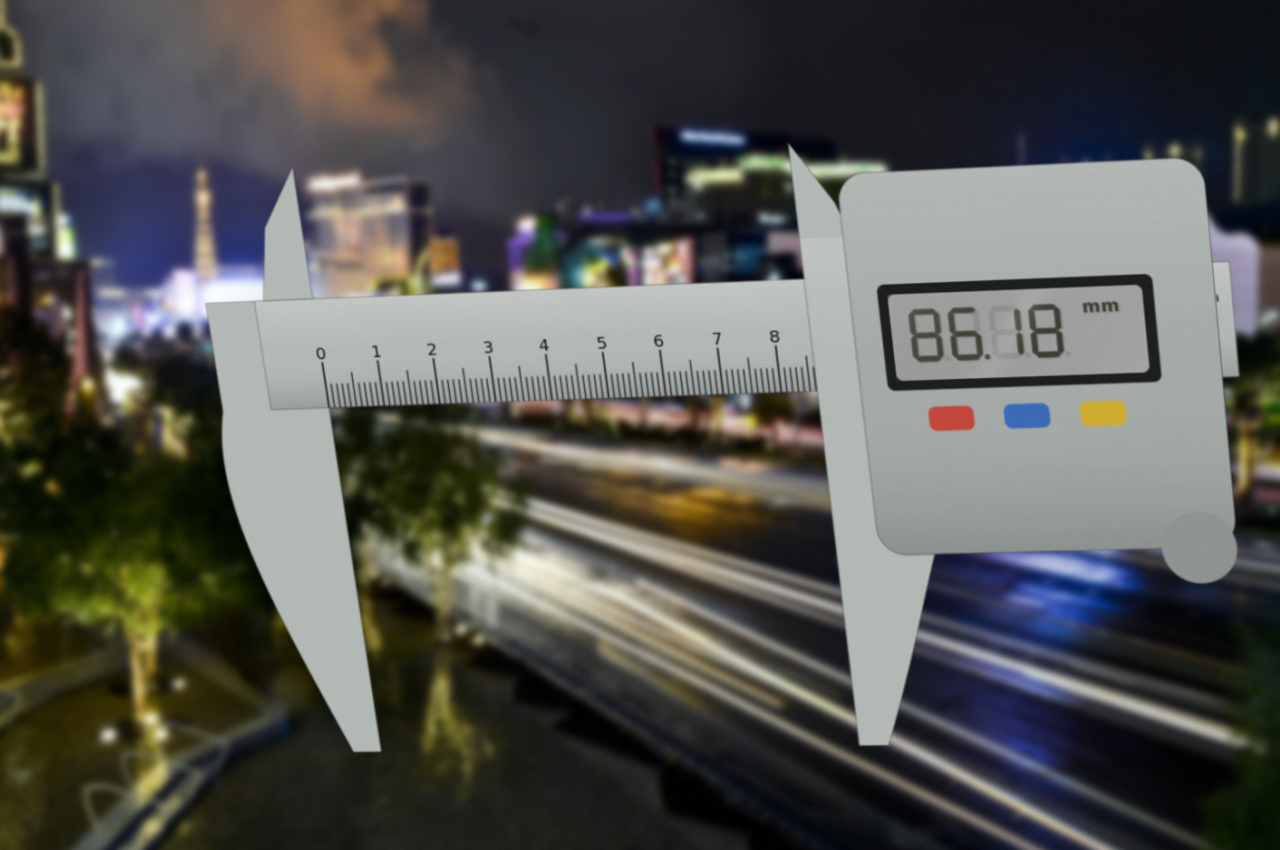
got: 86.18 mm
